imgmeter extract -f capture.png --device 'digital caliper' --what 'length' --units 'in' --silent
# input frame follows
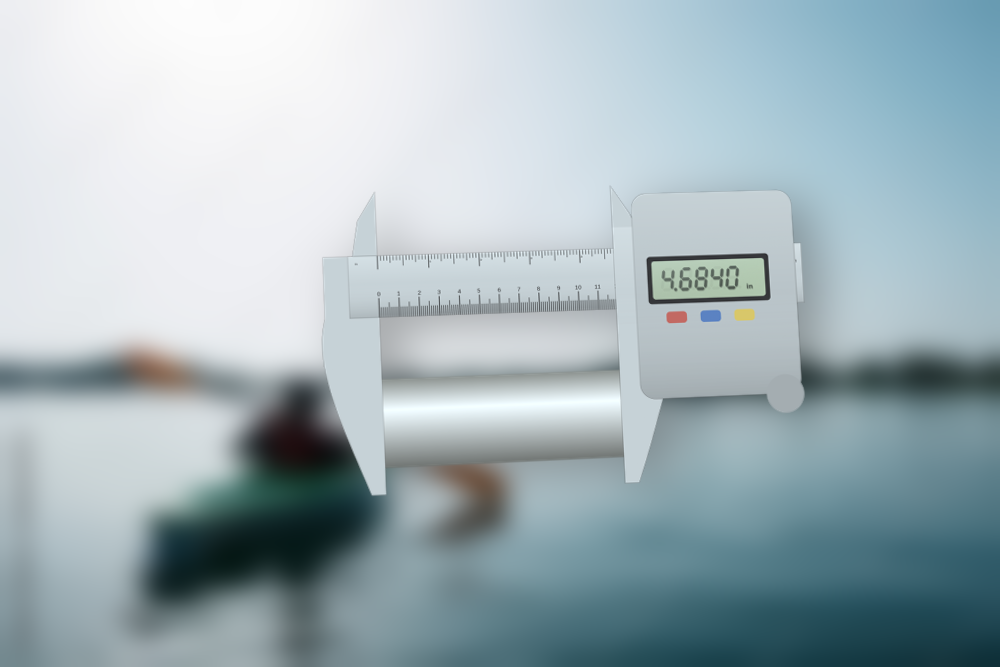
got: 4.6840 in
